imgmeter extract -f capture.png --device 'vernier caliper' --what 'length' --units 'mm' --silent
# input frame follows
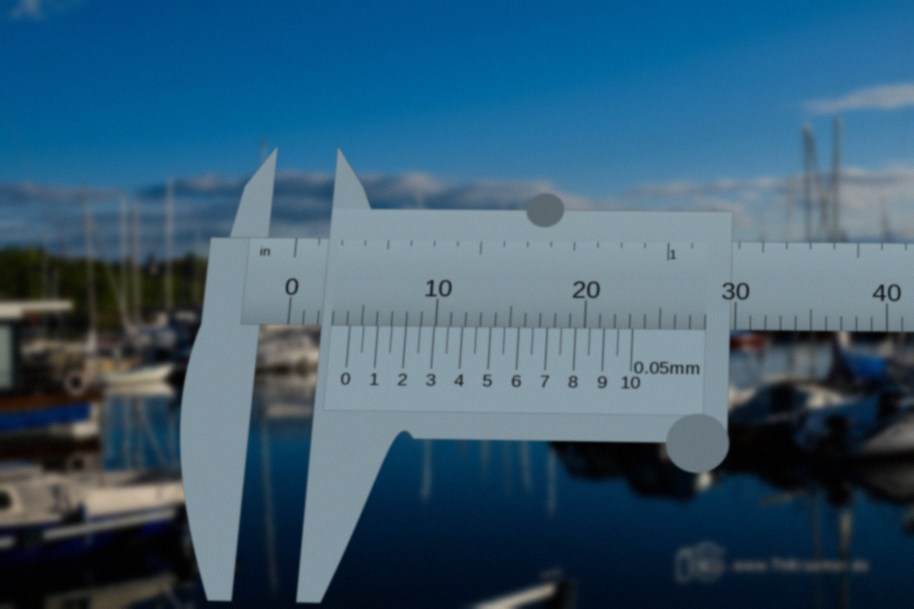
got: 4.2 mm
